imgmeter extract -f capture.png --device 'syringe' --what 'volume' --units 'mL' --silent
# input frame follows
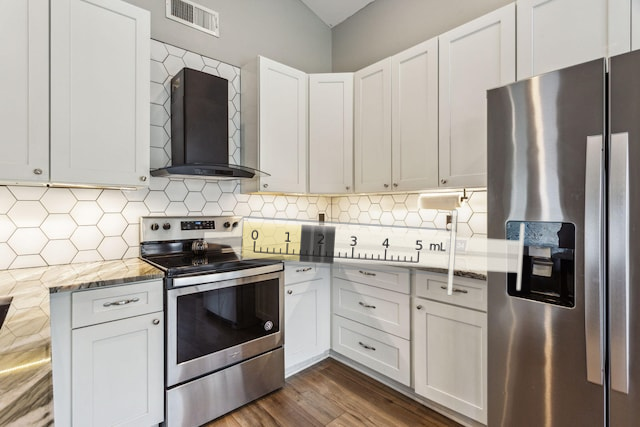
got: 1.4 mL
